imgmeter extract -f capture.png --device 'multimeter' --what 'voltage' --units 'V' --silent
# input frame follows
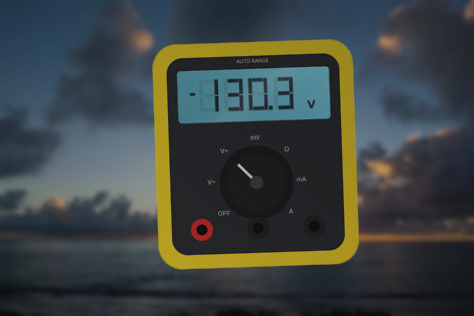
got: -130.3 V
